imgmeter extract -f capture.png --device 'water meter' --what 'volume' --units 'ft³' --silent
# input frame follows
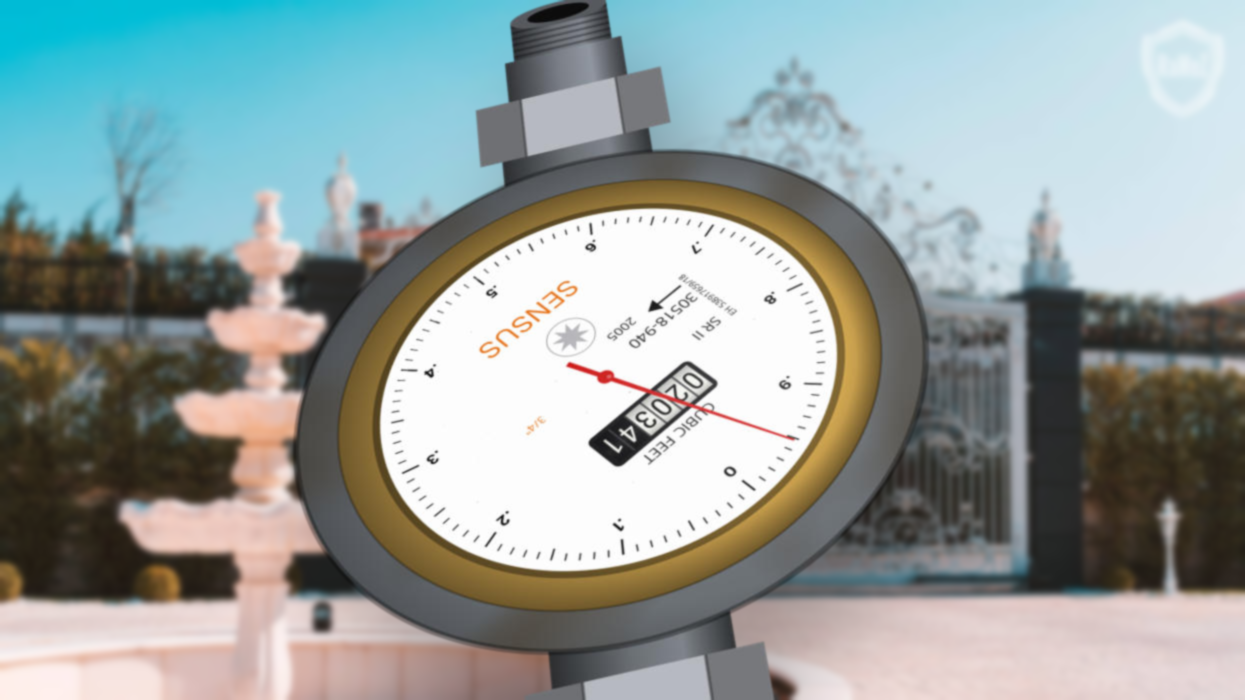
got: 20340.95 ft³
